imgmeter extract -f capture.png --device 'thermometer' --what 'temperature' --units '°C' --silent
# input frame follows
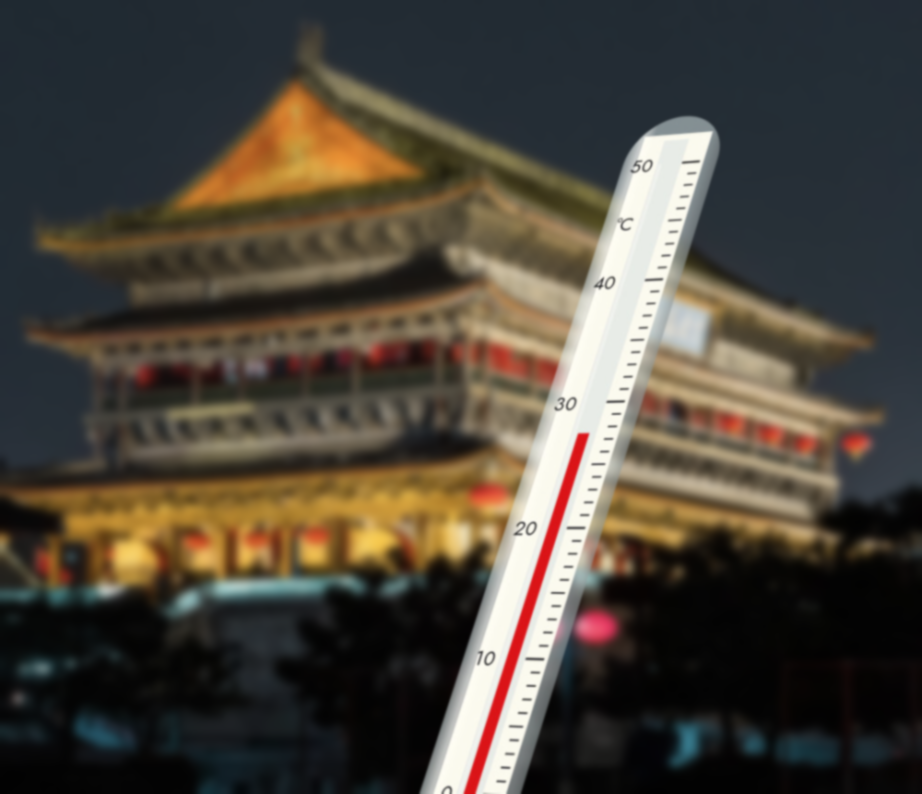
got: 27.5 °C
